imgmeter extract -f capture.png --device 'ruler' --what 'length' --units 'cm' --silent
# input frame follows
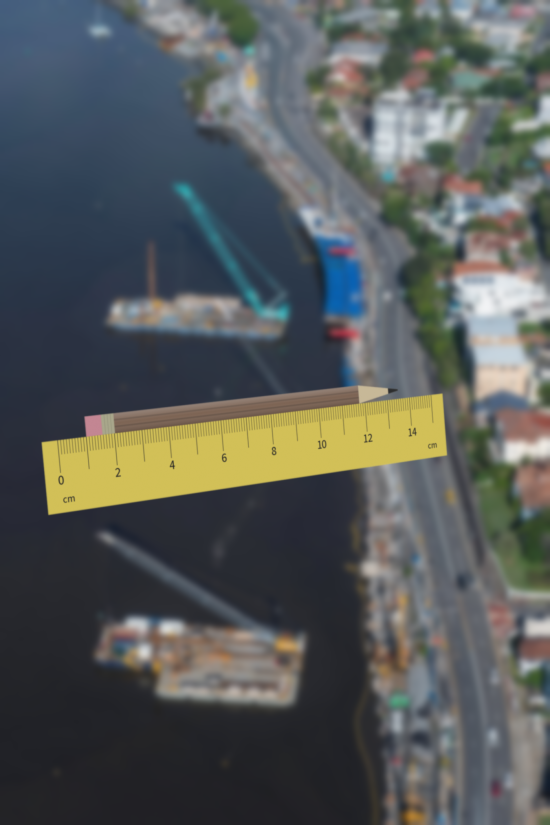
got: 12.5 cm
